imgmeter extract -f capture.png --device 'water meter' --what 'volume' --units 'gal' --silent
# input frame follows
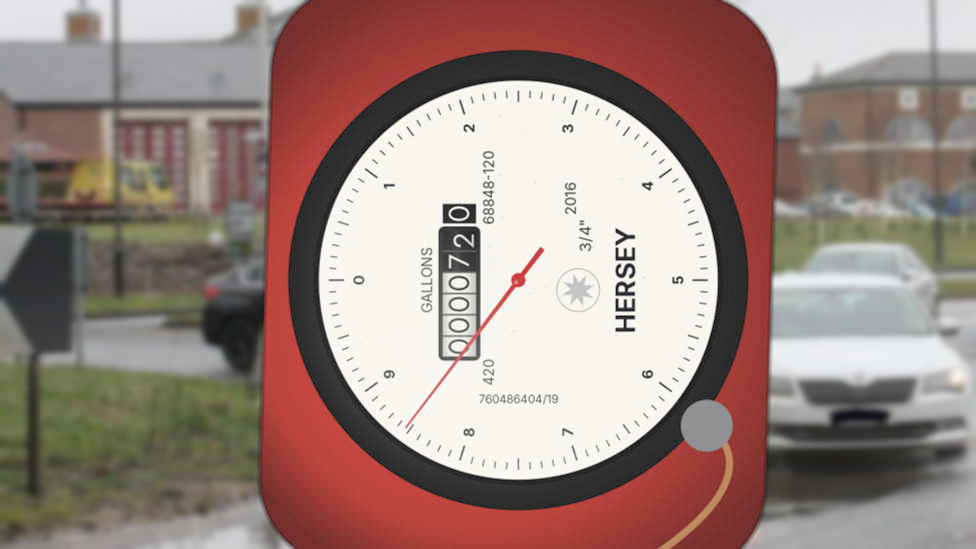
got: 718.5 gal
